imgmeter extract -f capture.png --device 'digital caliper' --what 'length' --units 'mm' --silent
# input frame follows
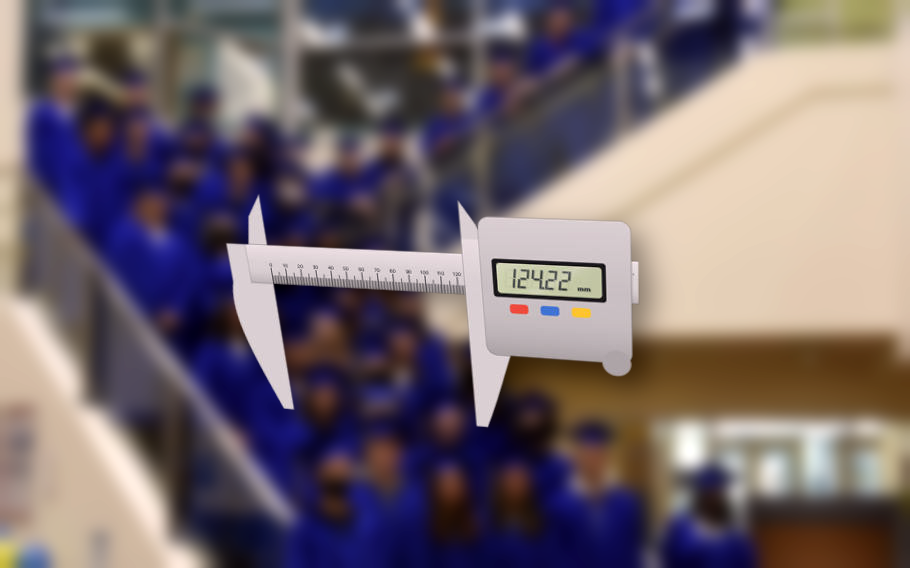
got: 124.22 mm
